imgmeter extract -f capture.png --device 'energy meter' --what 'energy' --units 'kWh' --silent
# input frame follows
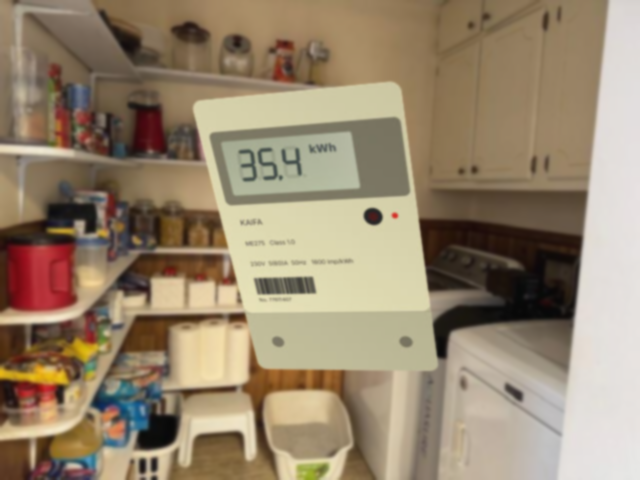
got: 35.4 kWh
